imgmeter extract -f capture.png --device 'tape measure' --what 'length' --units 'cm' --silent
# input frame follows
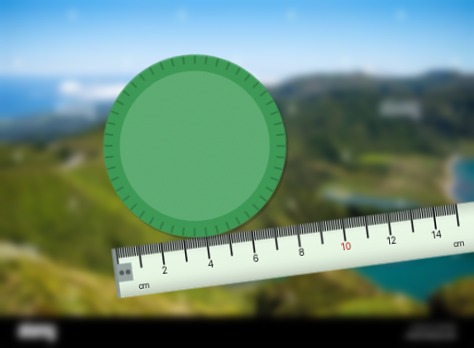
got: 8 cm
